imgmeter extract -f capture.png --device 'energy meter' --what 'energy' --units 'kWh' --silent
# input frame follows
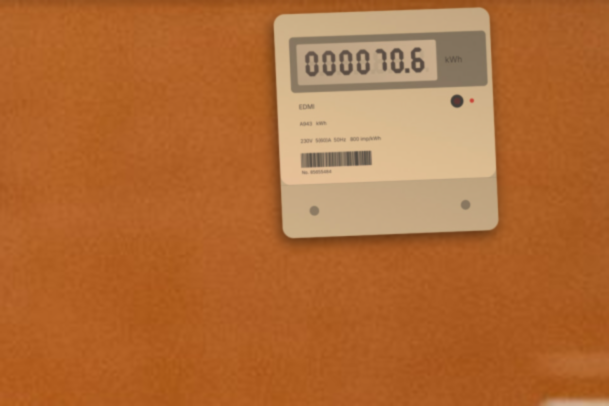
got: 70.6 kWh
